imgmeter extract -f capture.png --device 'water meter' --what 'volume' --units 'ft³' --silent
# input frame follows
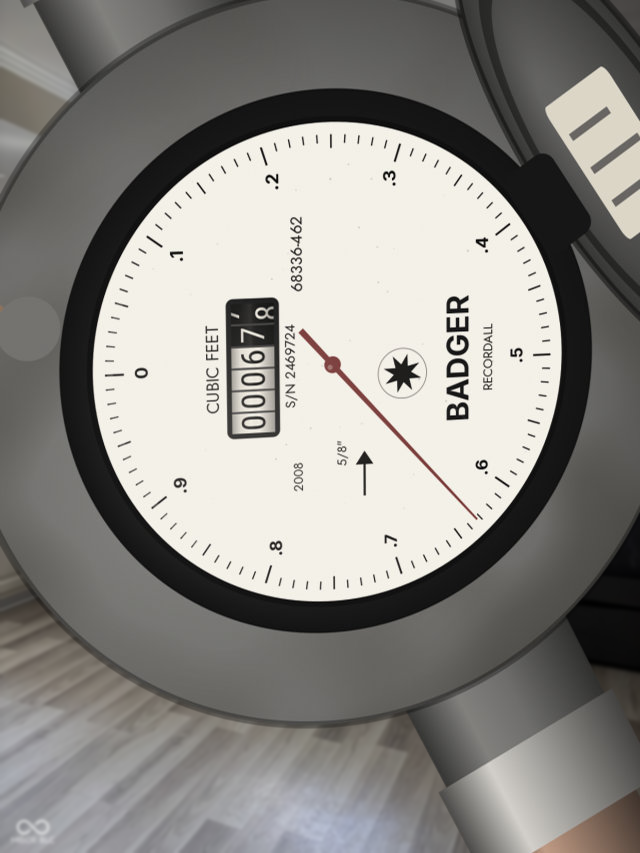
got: 677.63 ft³
